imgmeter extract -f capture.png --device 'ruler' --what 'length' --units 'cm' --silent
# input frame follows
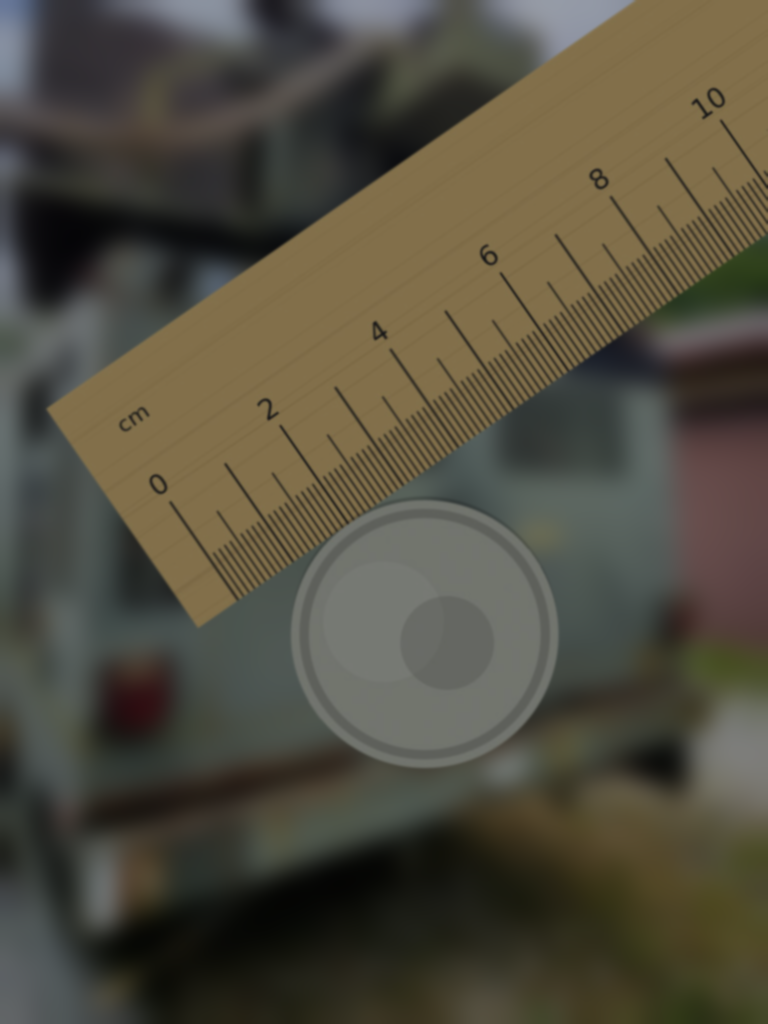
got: 4 cm
